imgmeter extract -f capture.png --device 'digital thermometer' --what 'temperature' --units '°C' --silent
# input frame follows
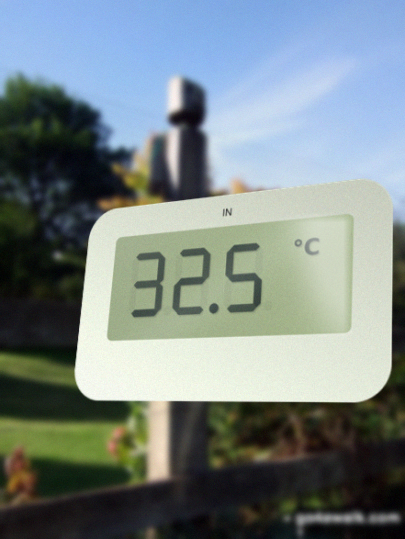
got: 32.5 °C
